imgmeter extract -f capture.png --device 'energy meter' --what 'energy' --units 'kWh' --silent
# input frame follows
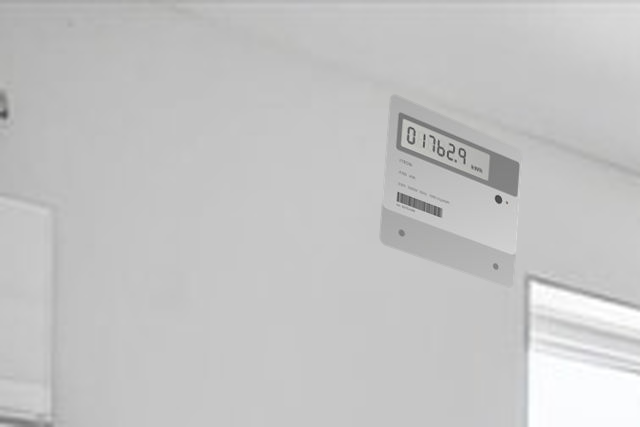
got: 1762.9 kWh
